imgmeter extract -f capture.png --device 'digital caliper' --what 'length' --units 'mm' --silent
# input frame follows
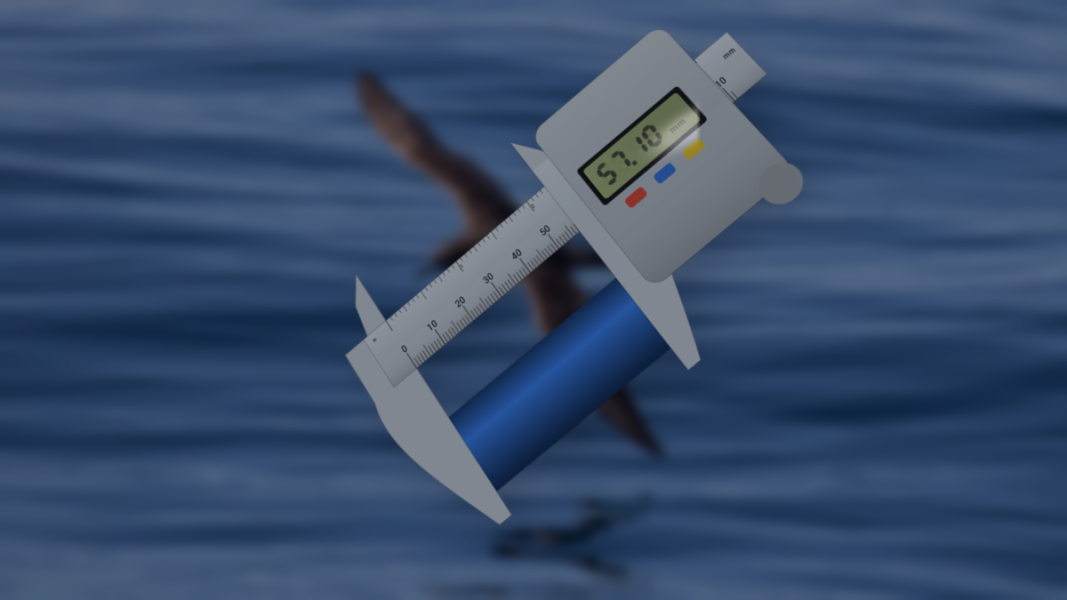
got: 57.10 mm
